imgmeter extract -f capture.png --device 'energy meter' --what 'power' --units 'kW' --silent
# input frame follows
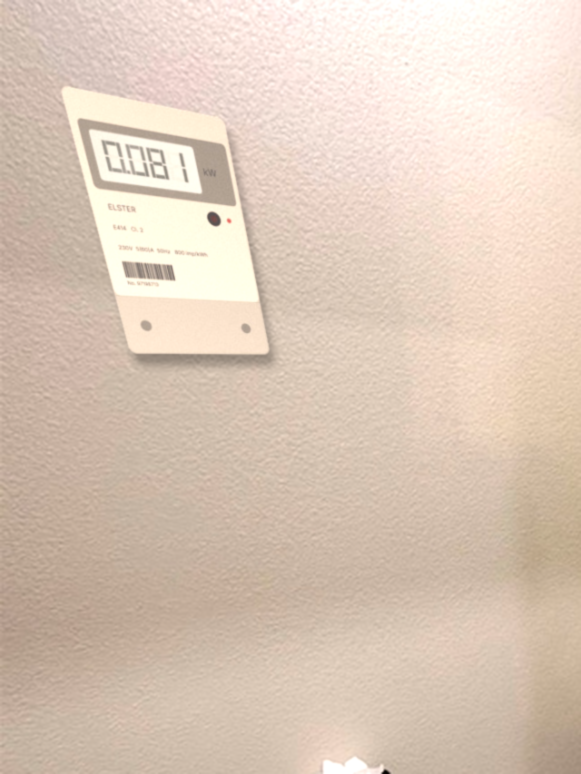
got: 0.081 kW
